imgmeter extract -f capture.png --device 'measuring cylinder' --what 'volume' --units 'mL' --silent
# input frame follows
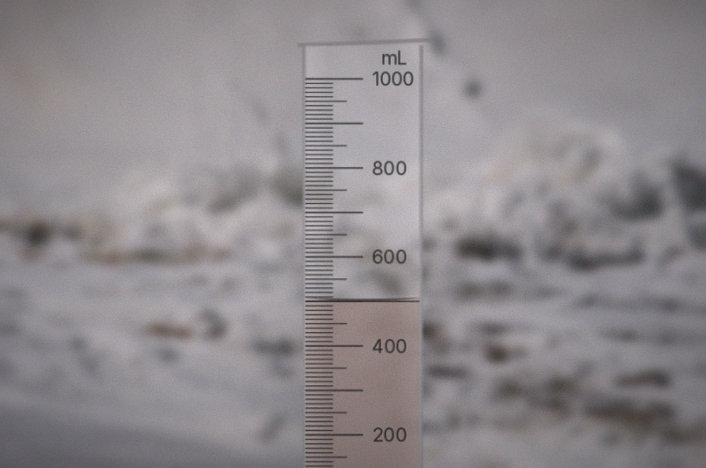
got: 500 mL
